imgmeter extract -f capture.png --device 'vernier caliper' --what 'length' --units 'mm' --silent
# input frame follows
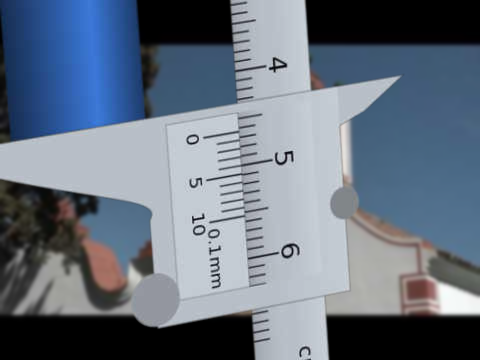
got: 46.4 mm
